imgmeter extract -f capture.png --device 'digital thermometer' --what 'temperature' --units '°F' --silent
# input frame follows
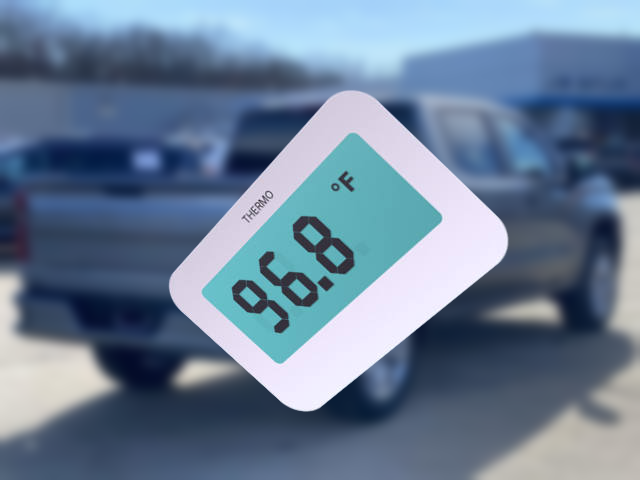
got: 96.8 °F
